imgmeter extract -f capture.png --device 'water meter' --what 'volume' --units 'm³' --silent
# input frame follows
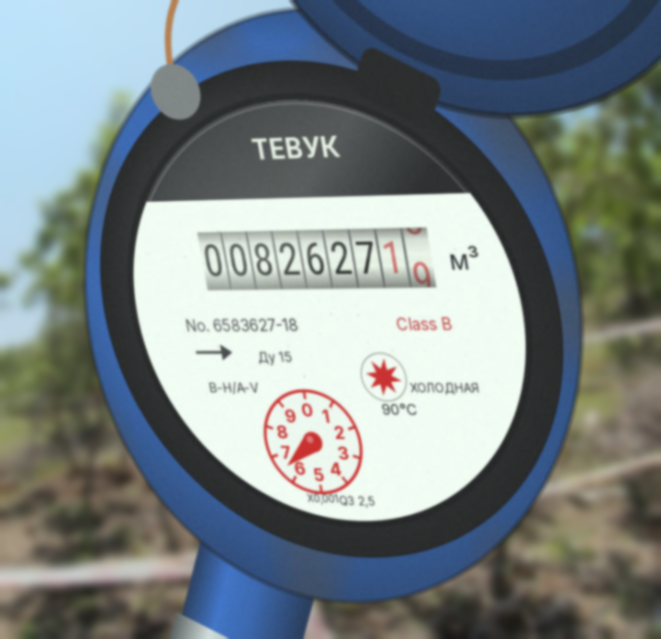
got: 82627.186 m³
